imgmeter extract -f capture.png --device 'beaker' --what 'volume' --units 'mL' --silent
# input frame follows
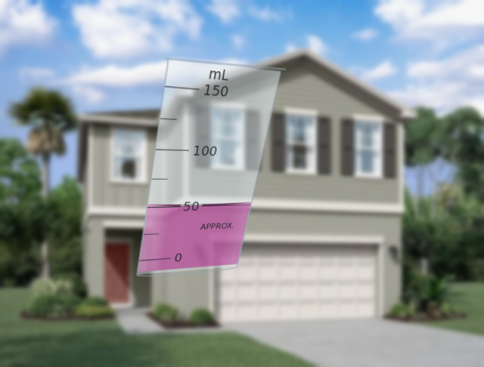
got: 50 mL
